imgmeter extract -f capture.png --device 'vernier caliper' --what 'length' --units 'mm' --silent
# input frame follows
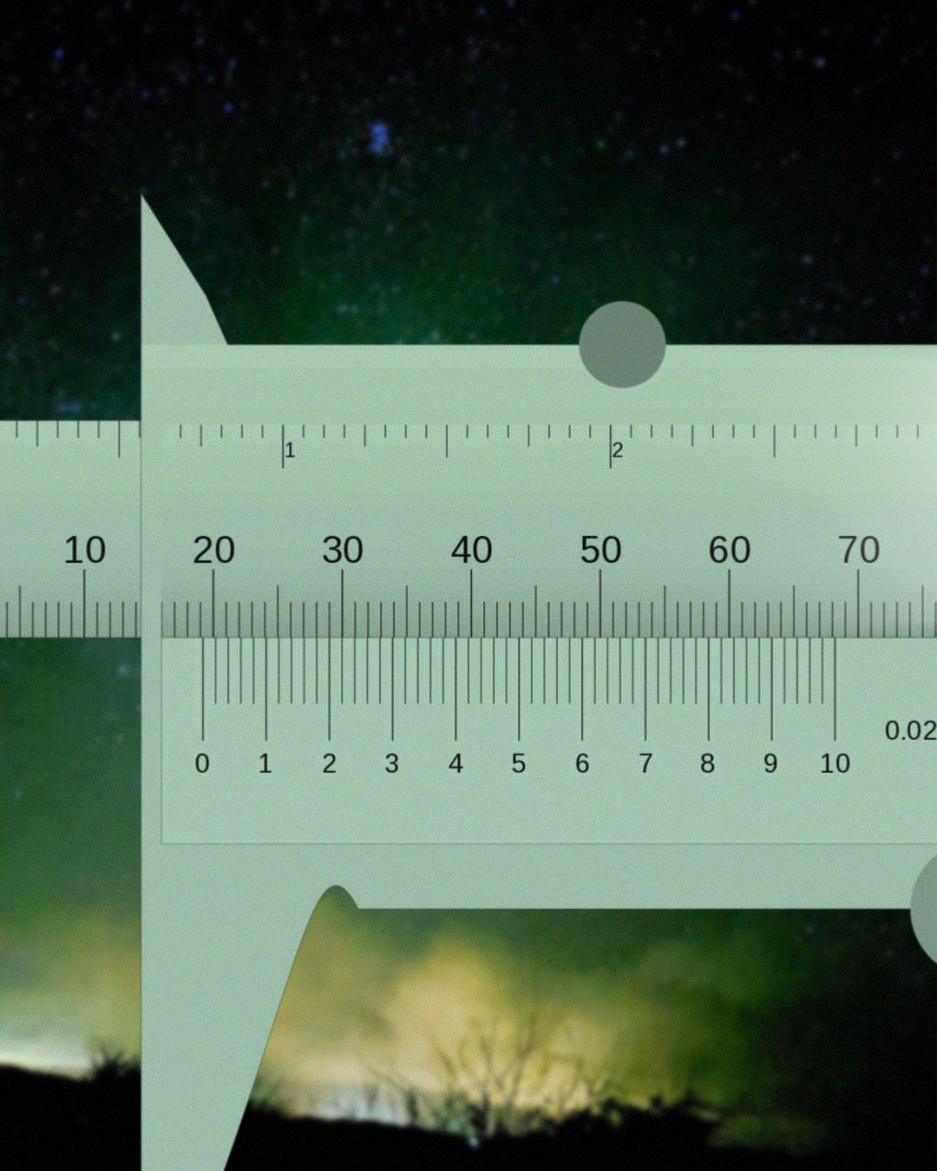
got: 19.2 mm
